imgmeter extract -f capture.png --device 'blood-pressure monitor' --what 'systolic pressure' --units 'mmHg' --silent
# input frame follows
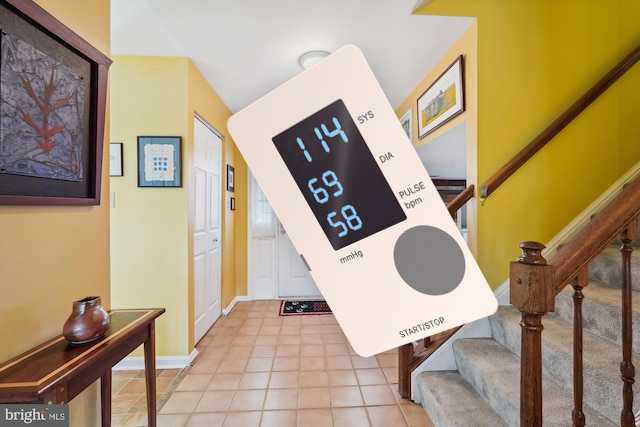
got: 114 mmHg
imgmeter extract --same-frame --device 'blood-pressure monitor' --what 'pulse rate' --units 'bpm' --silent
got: 58 bpm
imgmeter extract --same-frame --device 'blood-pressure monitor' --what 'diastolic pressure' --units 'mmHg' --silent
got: 69 mmHg
